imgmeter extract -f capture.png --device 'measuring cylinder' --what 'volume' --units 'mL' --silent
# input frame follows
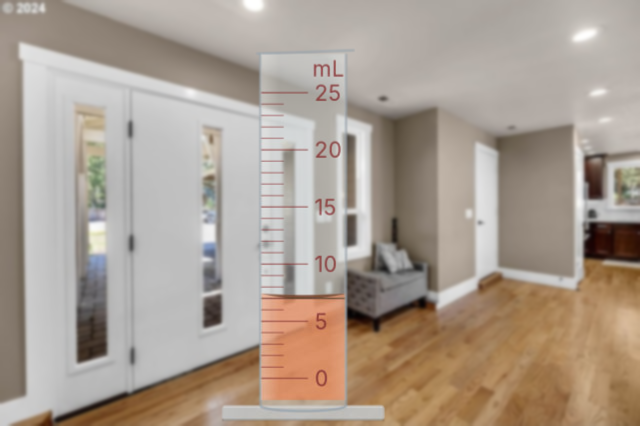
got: 7 mL
